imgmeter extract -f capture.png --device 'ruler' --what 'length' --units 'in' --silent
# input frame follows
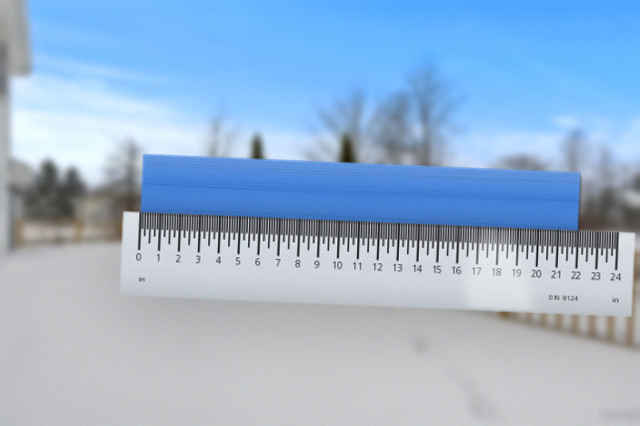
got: 22 in
